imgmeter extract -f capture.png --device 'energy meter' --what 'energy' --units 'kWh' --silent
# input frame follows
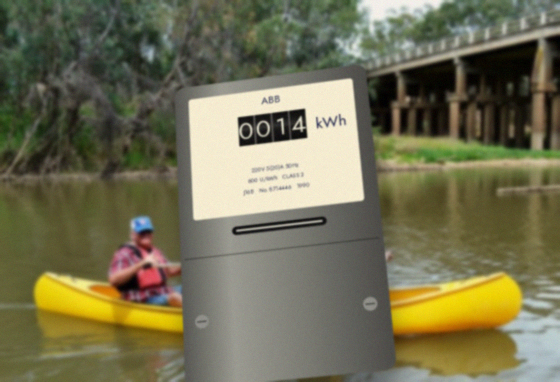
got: 14 kWh
